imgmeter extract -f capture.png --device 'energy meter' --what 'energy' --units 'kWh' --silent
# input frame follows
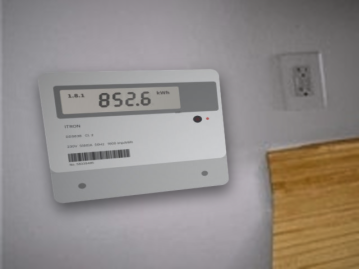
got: 852.6 kWh
